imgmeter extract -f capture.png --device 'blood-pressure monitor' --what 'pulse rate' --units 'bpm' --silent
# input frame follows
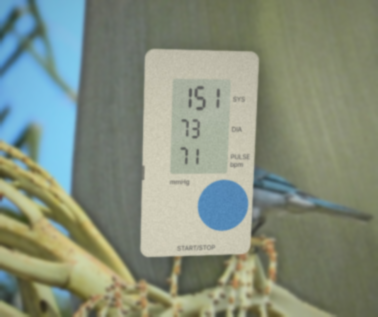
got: 71 bpm
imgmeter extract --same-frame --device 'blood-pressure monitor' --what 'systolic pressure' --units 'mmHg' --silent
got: 151 mmHg
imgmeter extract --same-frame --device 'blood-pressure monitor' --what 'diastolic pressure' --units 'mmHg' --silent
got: 73 mmHg
